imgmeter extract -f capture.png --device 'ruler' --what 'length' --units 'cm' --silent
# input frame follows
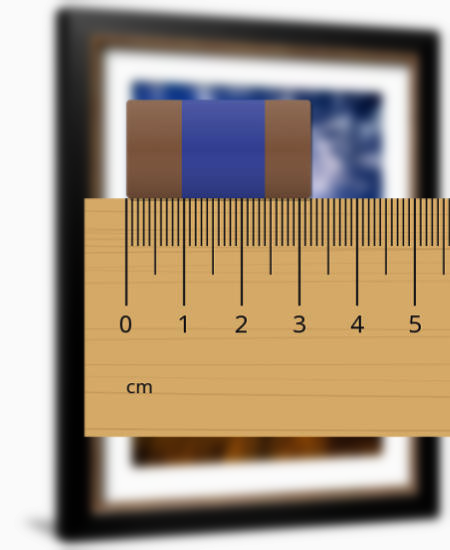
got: 3.2 cm
